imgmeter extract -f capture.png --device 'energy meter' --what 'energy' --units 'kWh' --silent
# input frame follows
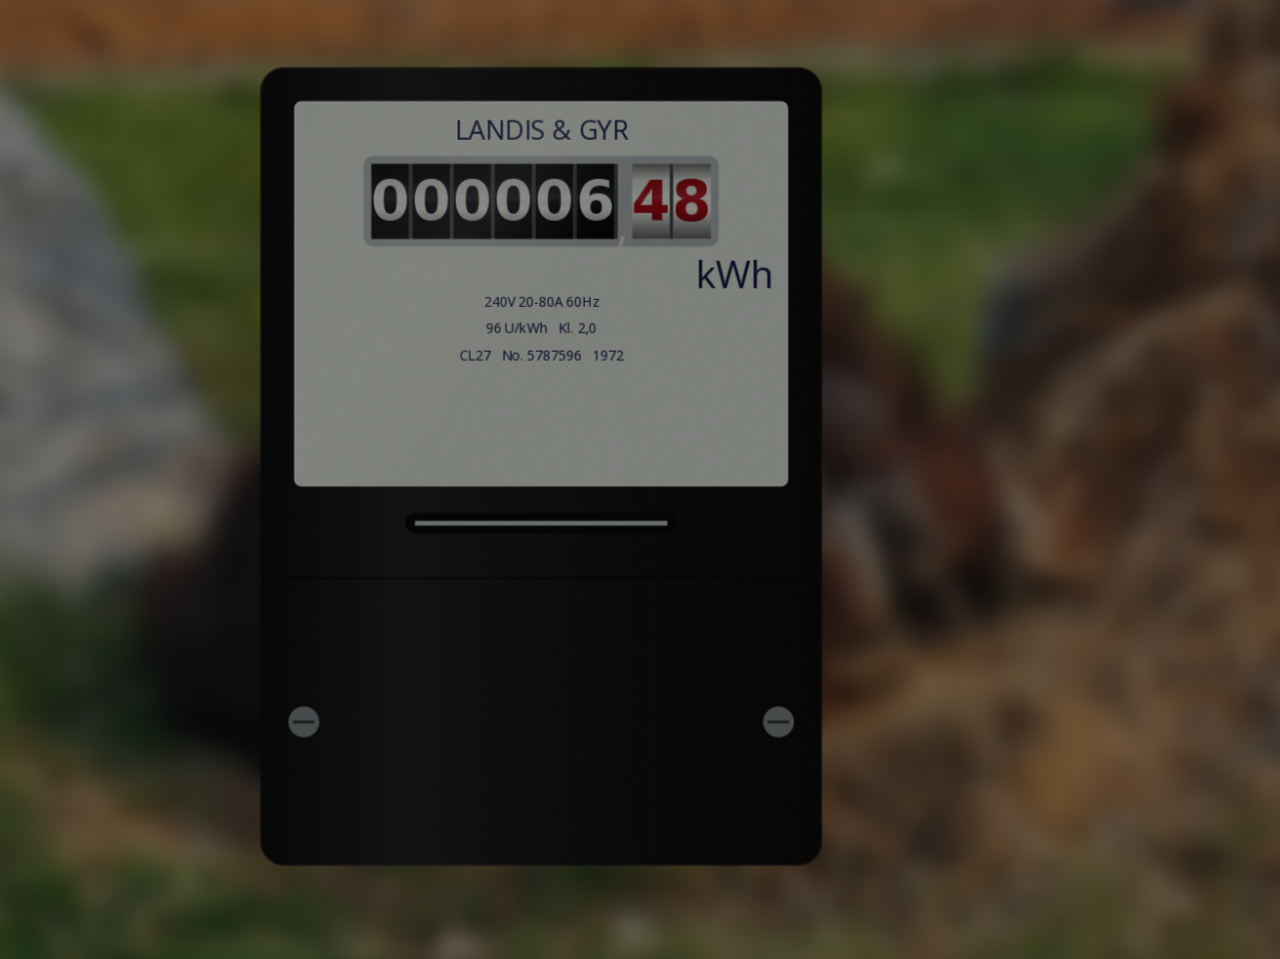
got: 6.48 kWh
